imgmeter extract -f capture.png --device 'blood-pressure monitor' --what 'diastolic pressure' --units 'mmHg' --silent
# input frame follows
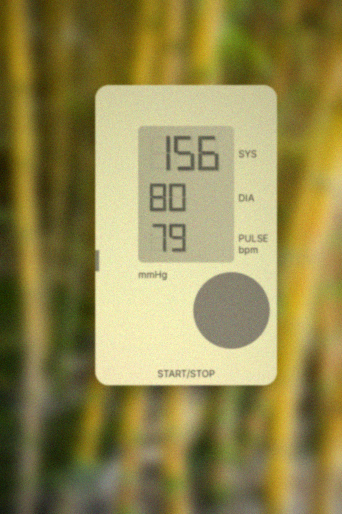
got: 80 mmHg
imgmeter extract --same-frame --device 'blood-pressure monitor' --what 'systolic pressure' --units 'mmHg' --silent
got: 156 mmHg
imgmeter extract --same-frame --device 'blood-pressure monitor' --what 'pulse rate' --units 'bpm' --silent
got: 79 bpm
